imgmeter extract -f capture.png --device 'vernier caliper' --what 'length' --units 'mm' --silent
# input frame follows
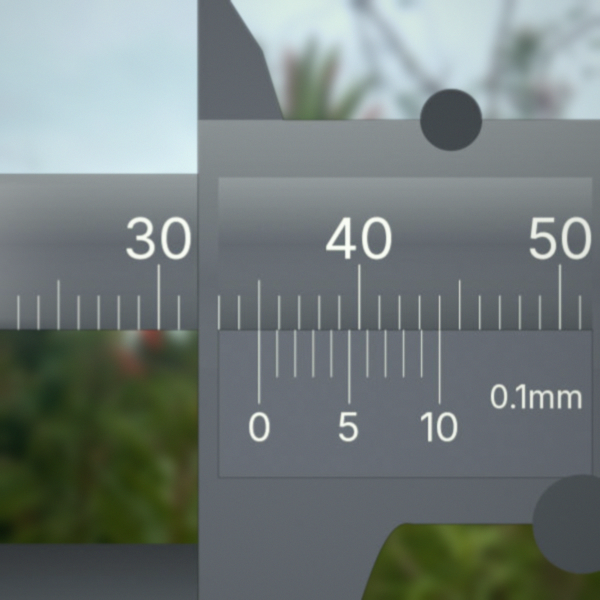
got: 35.0 mm
